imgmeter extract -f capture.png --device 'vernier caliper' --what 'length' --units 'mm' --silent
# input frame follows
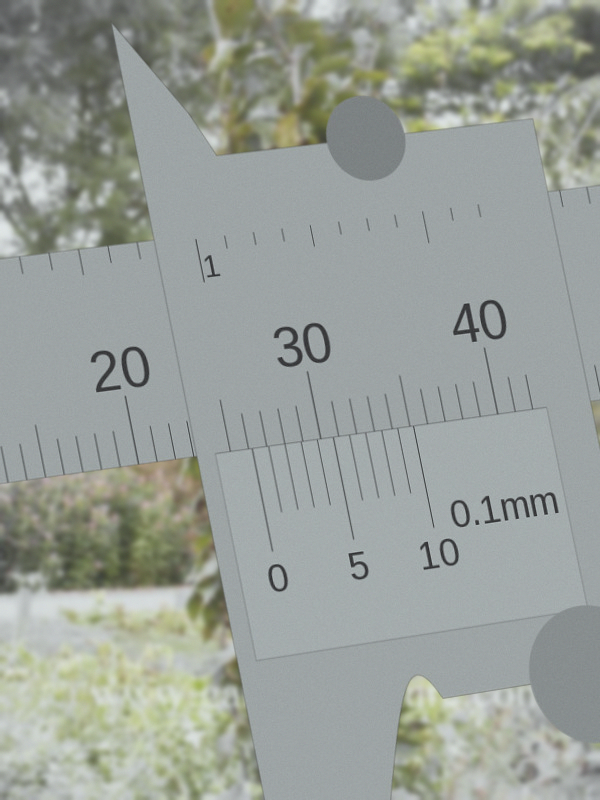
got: 26.2 mm
